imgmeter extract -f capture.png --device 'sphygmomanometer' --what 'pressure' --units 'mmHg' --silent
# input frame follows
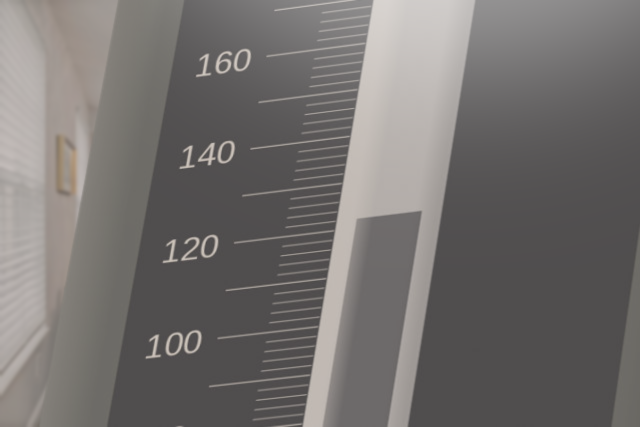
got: 122 mmHg
